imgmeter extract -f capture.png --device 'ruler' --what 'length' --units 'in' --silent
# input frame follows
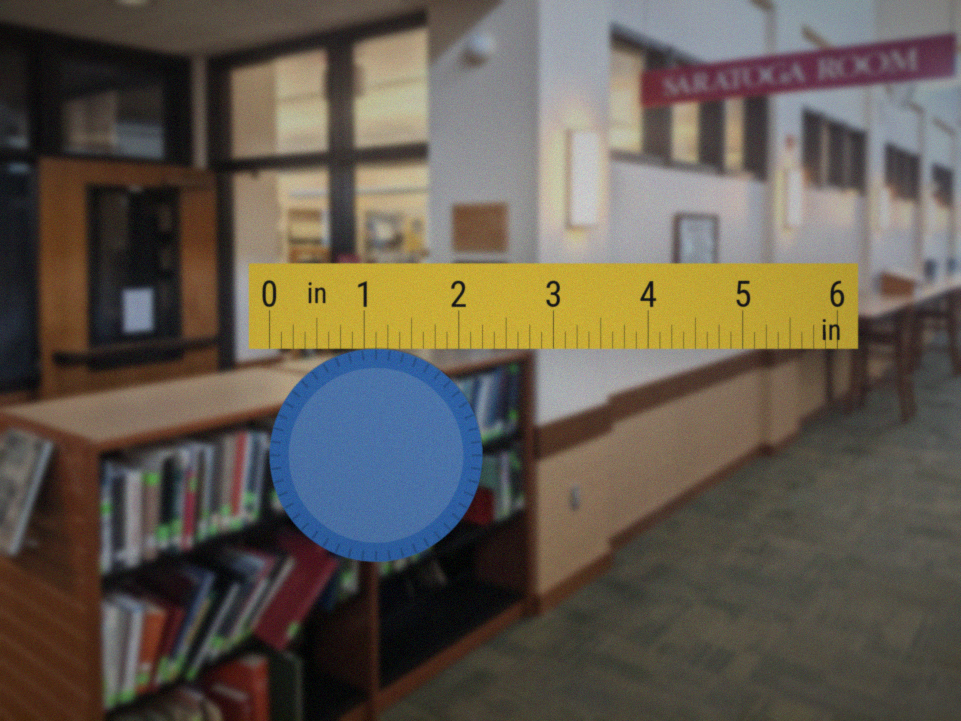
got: 2.25 in
